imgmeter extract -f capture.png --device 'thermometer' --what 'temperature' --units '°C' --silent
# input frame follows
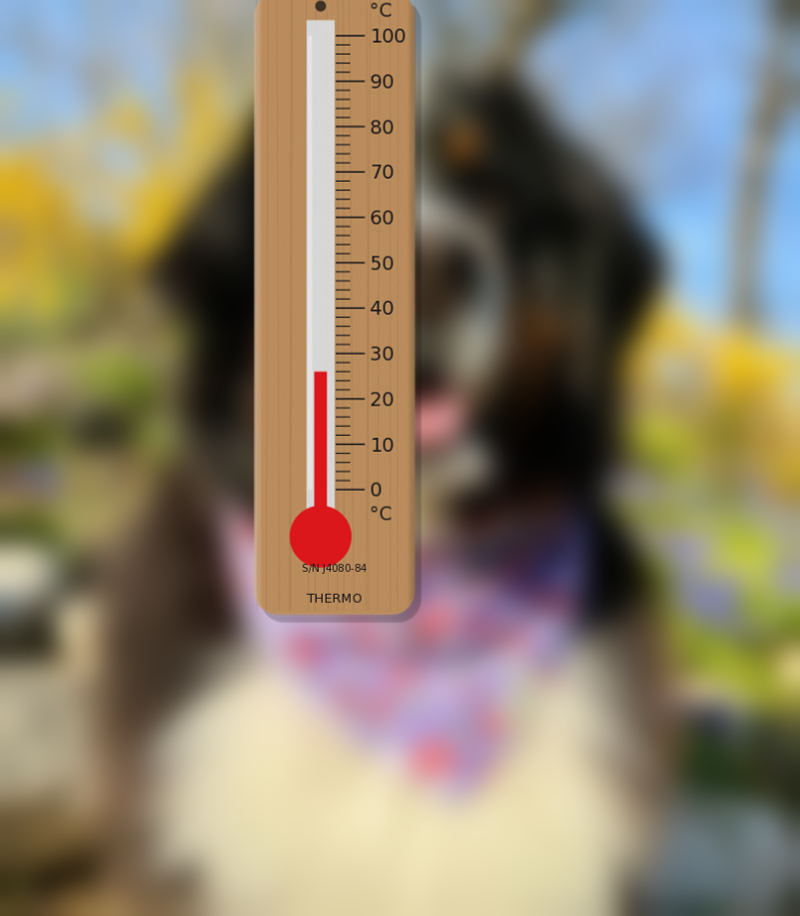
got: 26 °C
